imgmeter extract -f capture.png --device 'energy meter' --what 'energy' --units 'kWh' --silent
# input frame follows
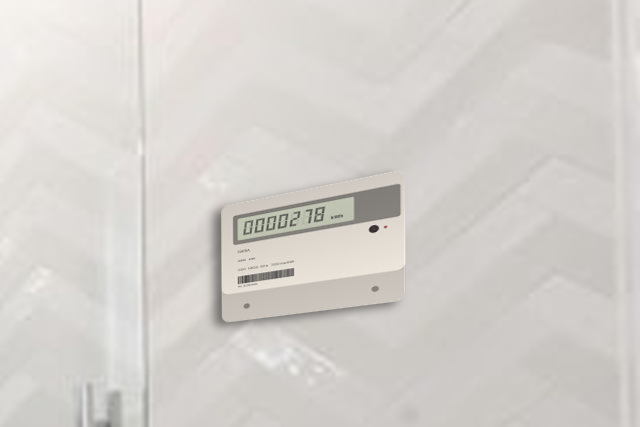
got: 278 kWh
